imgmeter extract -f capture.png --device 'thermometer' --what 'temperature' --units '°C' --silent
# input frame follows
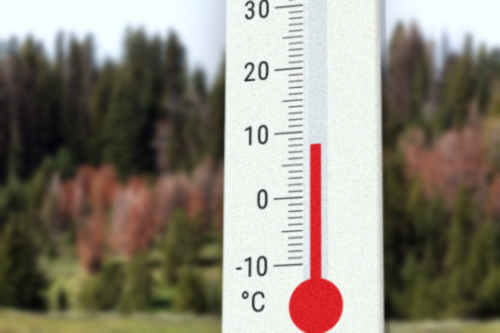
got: 8 °C
